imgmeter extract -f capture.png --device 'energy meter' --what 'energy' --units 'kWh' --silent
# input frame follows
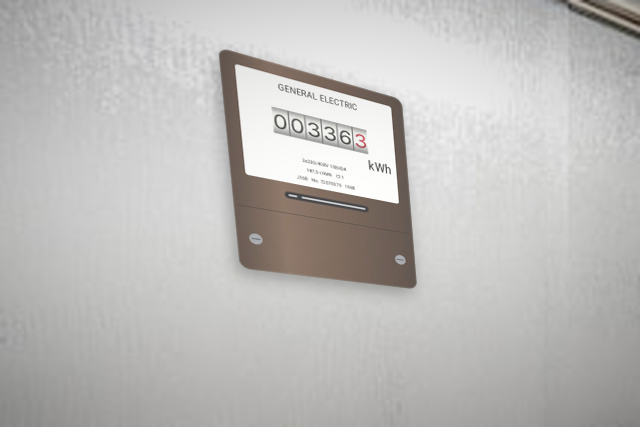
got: 336.3 kWh
